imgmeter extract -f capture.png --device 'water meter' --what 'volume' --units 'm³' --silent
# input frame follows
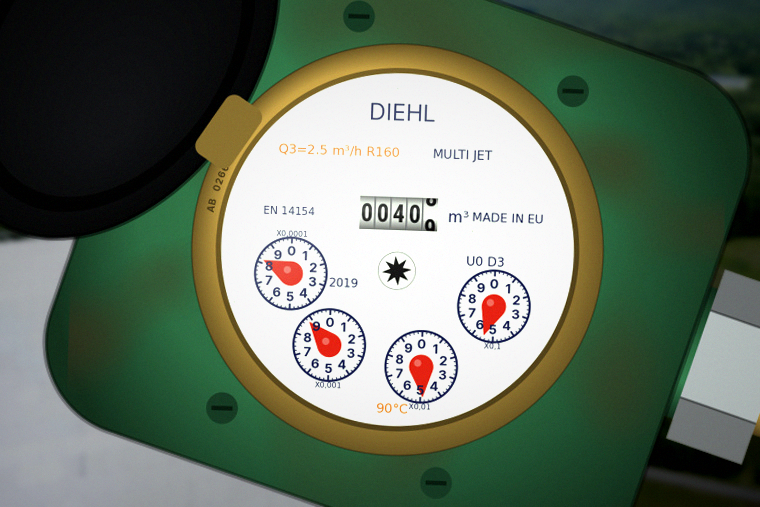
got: 408.5488 m³
